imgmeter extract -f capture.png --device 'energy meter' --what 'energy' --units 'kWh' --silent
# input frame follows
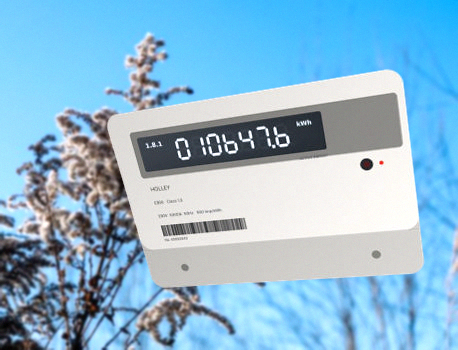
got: 10647.6 kWh
